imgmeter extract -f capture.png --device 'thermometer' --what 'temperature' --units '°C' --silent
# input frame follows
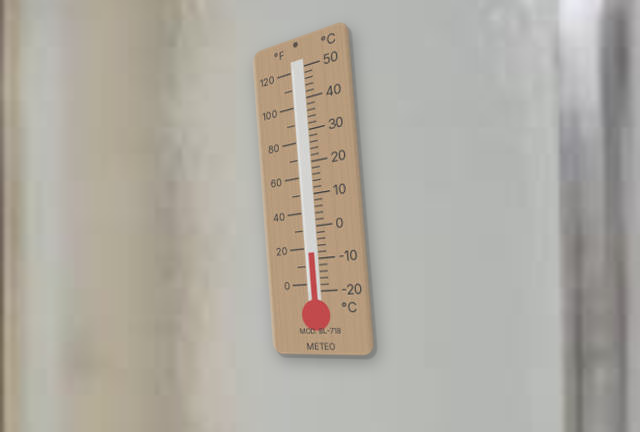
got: -8 °C
